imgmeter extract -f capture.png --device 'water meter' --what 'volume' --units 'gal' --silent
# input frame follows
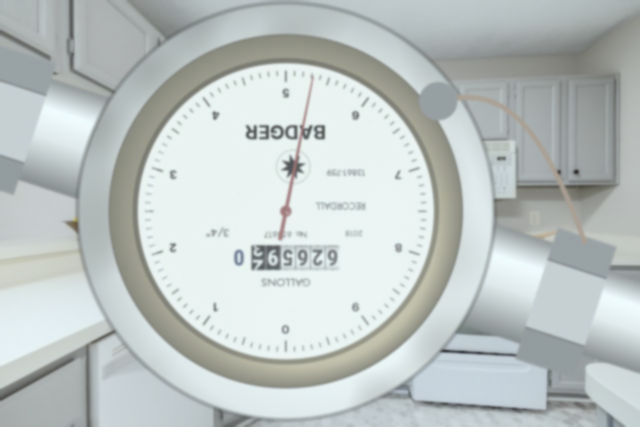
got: 6265925.3 gal
